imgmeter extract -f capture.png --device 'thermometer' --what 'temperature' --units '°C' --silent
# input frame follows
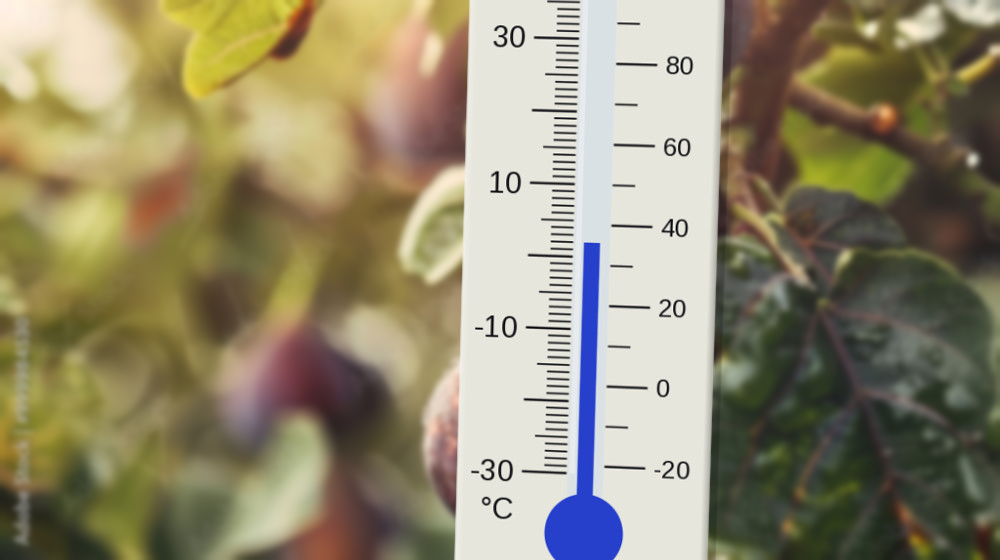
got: 2 °C
